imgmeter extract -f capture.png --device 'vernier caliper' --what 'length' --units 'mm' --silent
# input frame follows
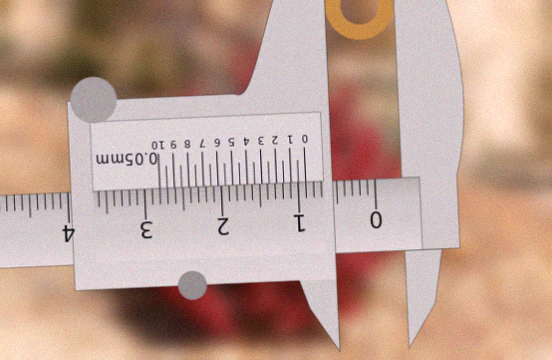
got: 9.0 mm
